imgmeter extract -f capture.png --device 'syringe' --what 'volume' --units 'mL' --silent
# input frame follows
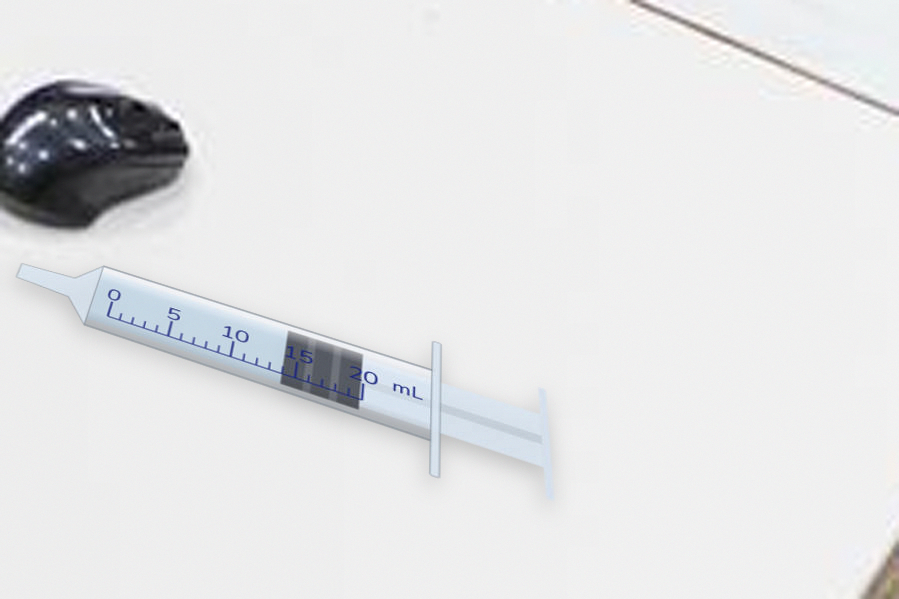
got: 14 mL
